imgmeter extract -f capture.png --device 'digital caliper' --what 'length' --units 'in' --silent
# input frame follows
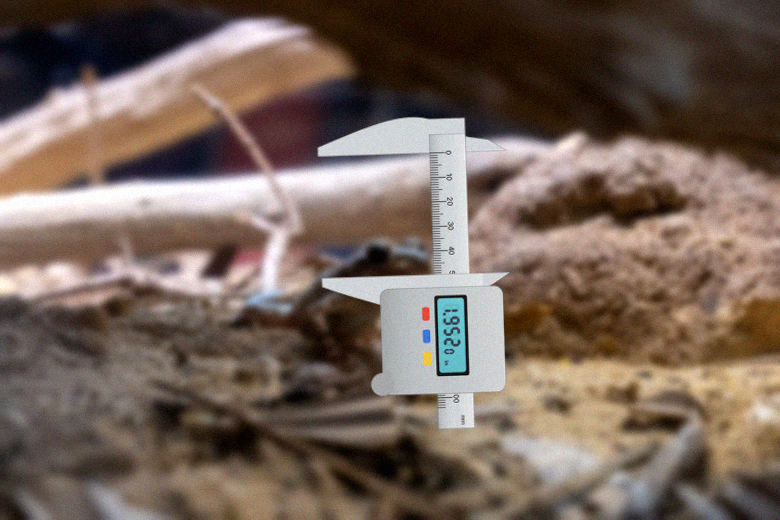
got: 1.9520 in
